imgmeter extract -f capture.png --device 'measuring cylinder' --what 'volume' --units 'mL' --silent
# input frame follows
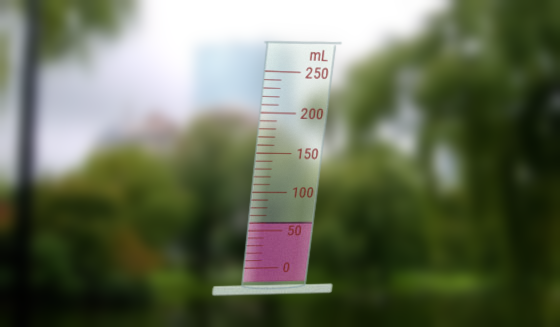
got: 60 mL
